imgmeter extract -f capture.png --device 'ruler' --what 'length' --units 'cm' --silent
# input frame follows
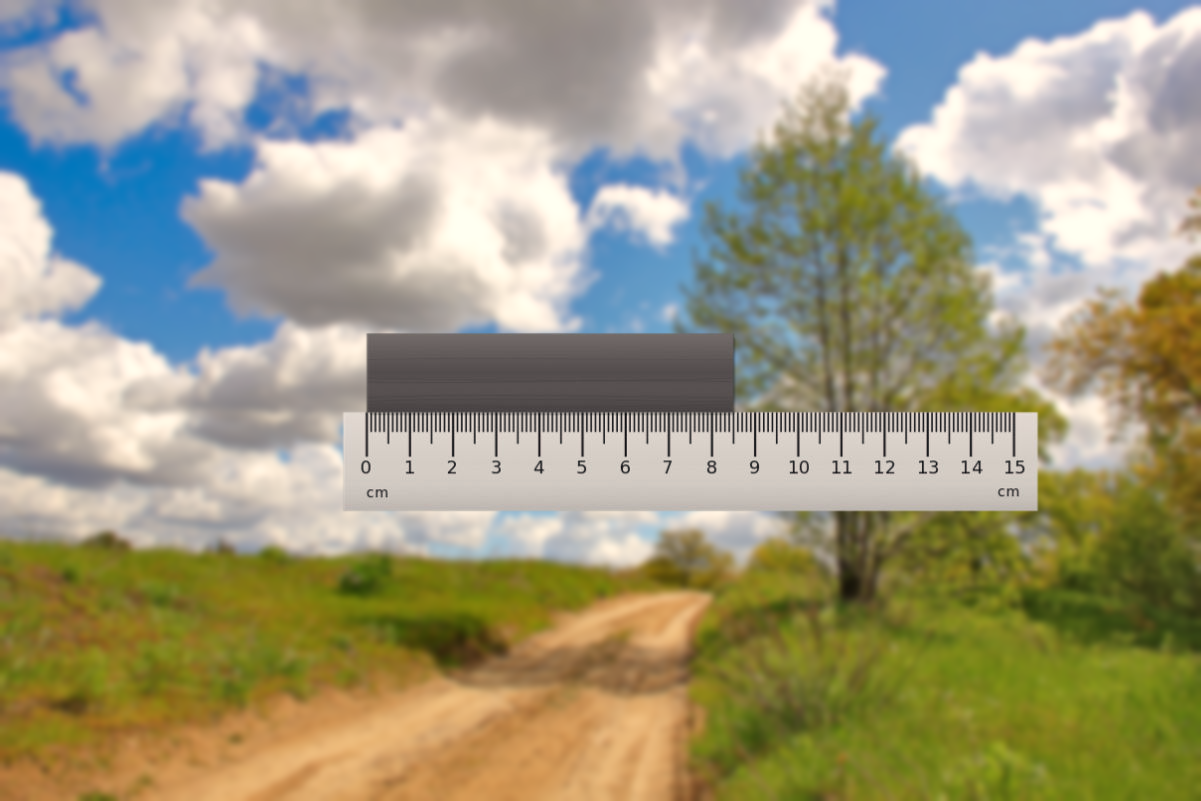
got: 8.5 cm
